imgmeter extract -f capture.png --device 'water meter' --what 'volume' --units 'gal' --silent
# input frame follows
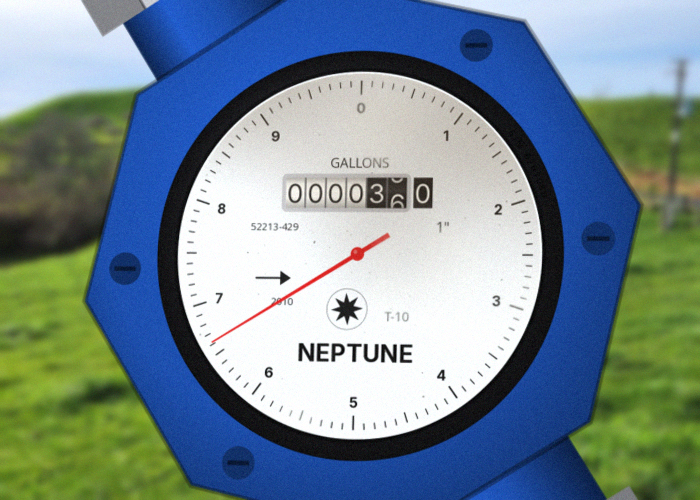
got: 356.6 gal
